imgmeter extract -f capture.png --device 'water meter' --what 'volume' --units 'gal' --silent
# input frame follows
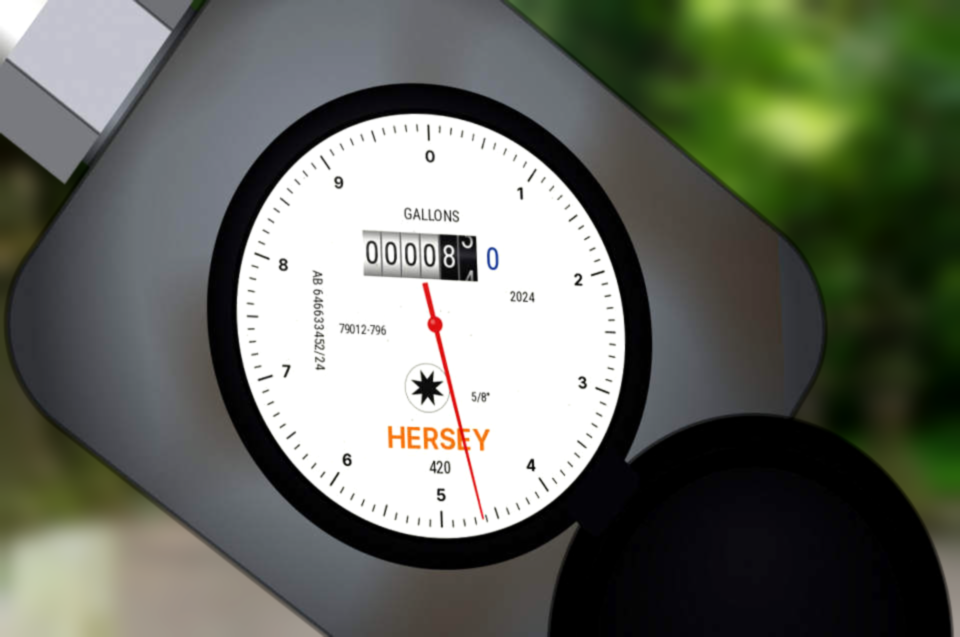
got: 834.6 gal
